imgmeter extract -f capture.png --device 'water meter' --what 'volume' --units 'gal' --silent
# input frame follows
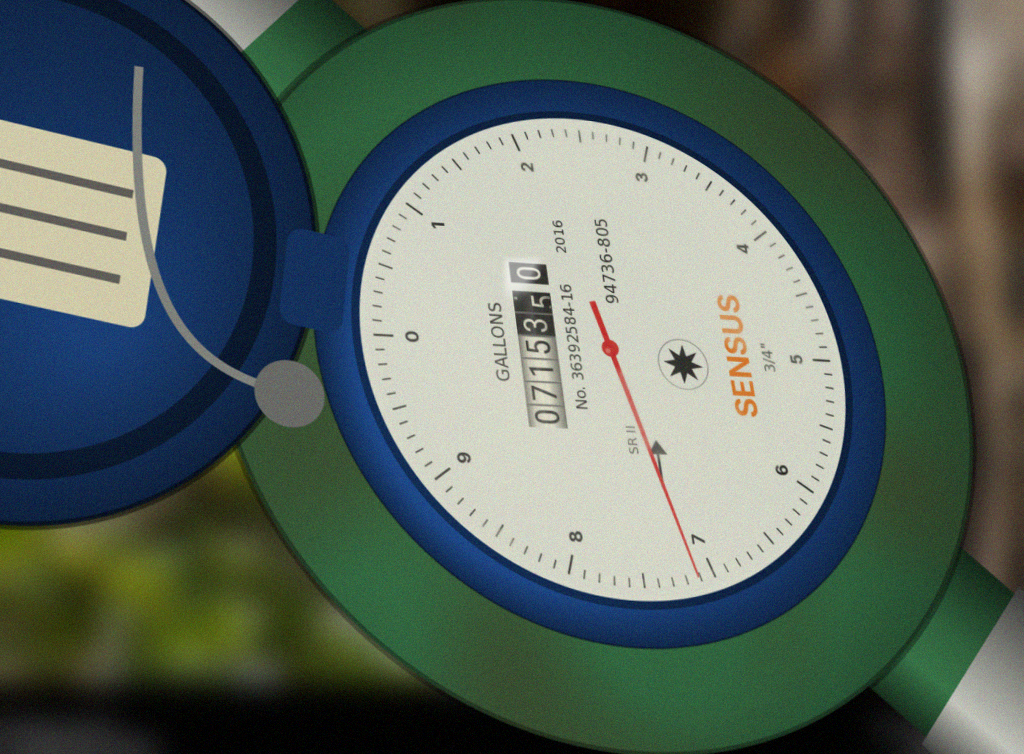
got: 715347.1 gal
